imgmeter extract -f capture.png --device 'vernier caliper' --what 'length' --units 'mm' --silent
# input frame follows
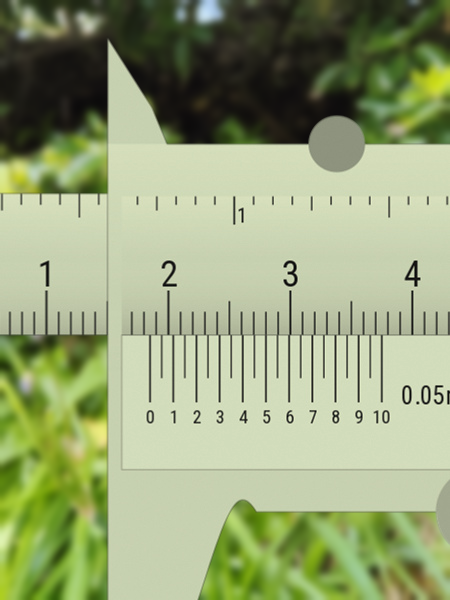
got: 18.5 mm
